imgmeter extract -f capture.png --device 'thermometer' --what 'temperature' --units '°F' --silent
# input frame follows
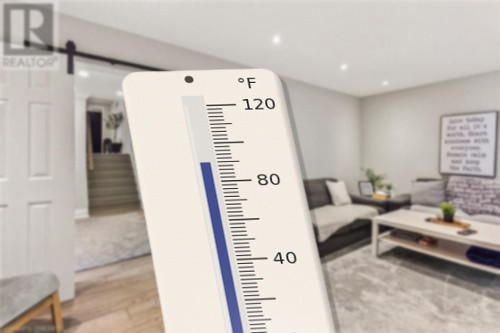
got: 90 °F
